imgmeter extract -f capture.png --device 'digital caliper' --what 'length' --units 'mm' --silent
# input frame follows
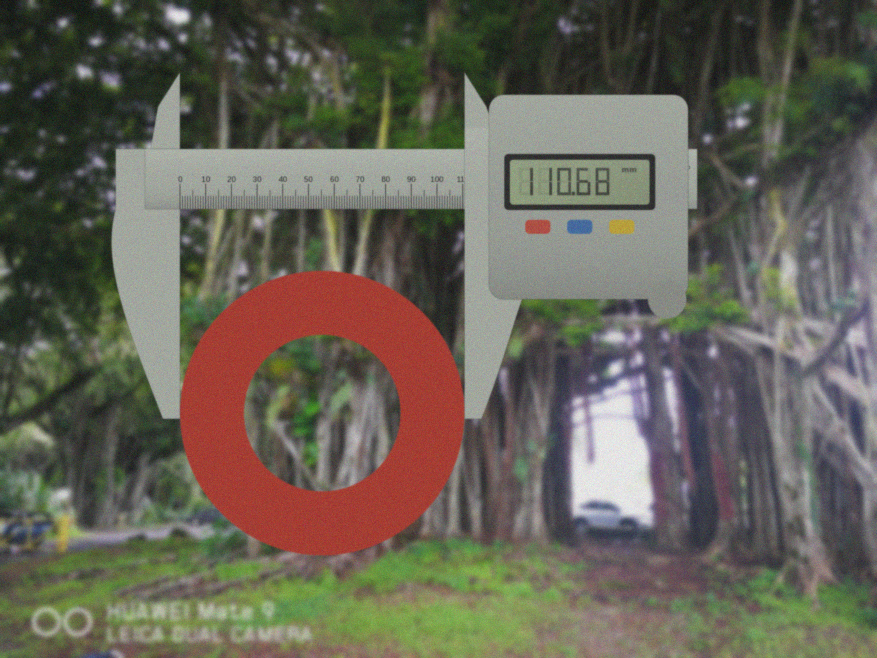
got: 110.68 mm
